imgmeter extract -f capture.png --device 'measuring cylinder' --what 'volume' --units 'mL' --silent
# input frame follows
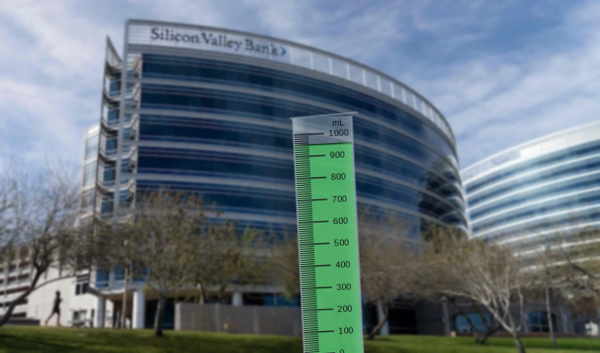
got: 950 mL
